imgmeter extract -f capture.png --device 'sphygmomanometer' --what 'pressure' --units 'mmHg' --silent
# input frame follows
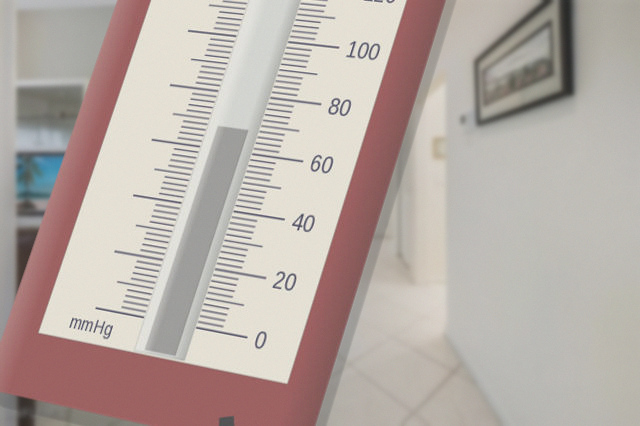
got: 68 mmHg
